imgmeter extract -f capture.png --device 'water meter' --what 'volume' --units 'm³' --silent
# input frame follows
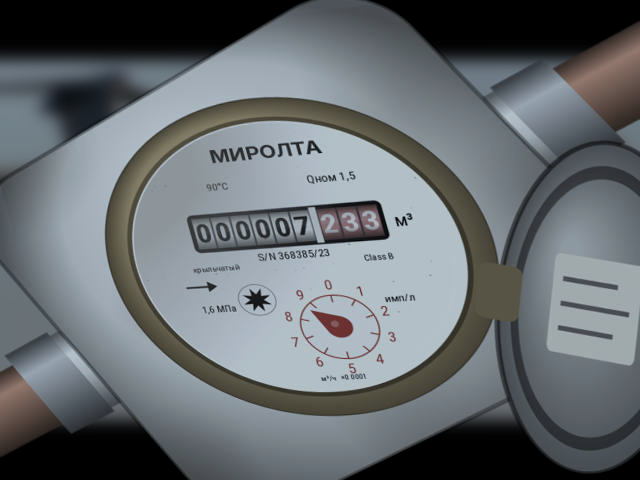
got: 7.2338 m³
